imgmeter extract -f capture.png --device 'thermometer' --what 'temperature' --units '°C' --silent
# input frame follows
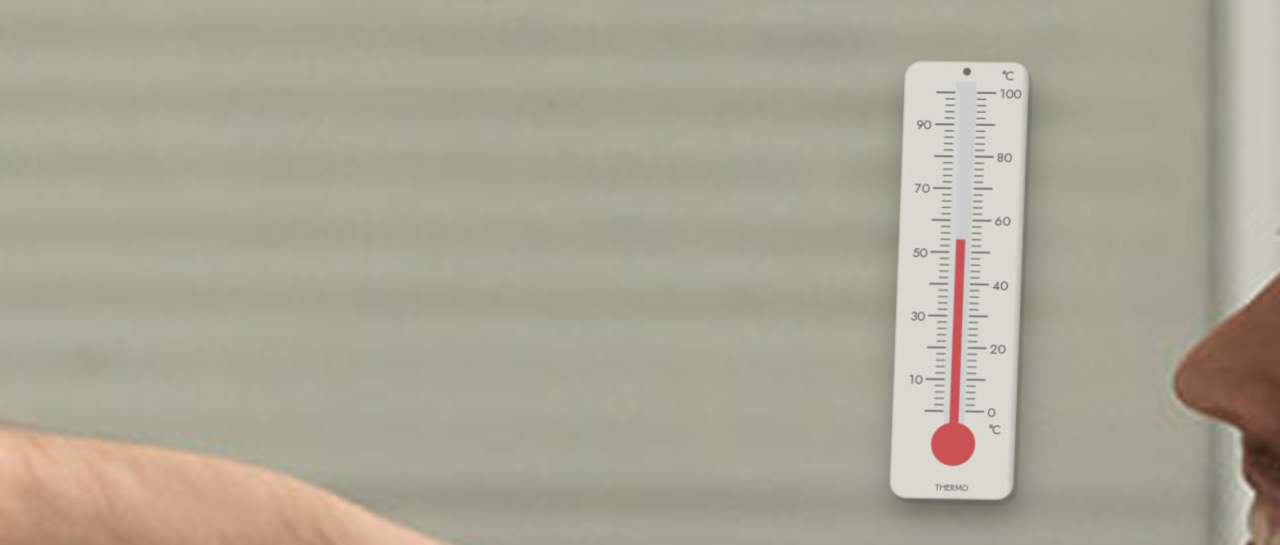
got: 54 °C
